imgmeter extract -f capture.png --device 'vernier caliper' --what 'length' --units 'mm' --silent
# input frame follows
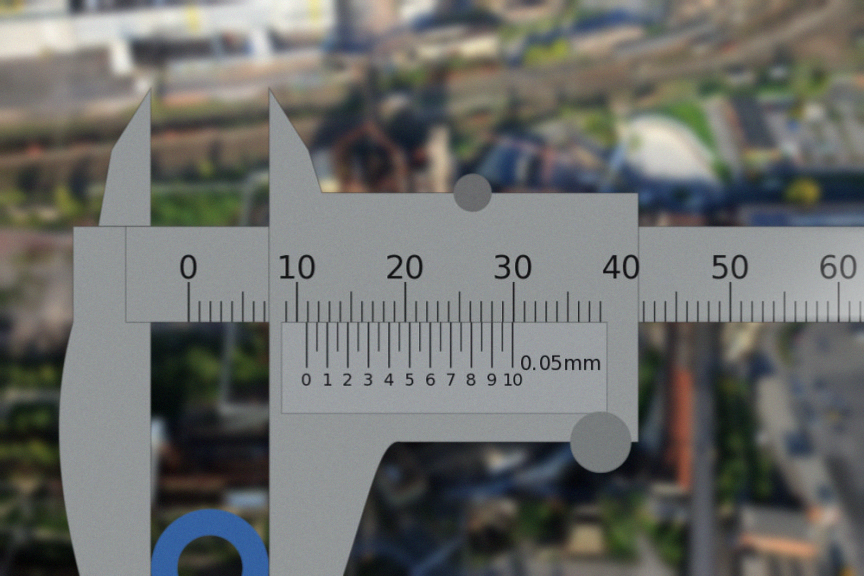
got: 10.9 mm
